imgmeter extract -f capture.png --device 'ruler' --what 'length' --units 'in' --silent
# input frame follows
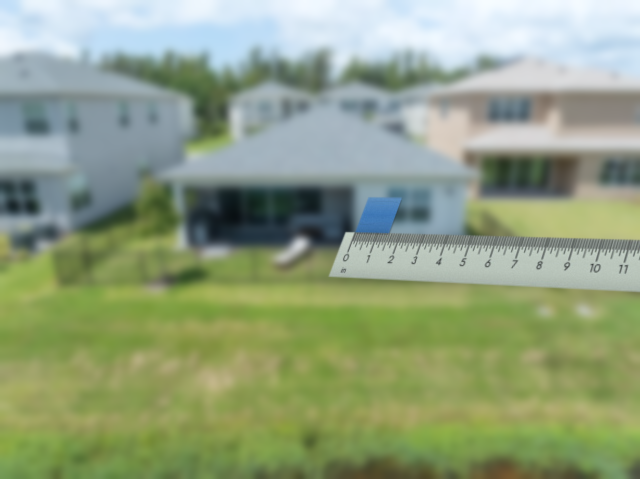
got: 1.5 in
